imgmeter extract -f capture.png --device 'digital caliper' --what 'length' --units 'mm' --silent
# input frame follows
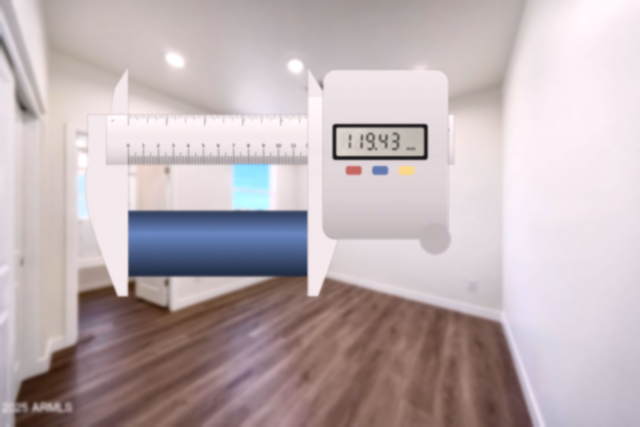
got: 119.43 mm
